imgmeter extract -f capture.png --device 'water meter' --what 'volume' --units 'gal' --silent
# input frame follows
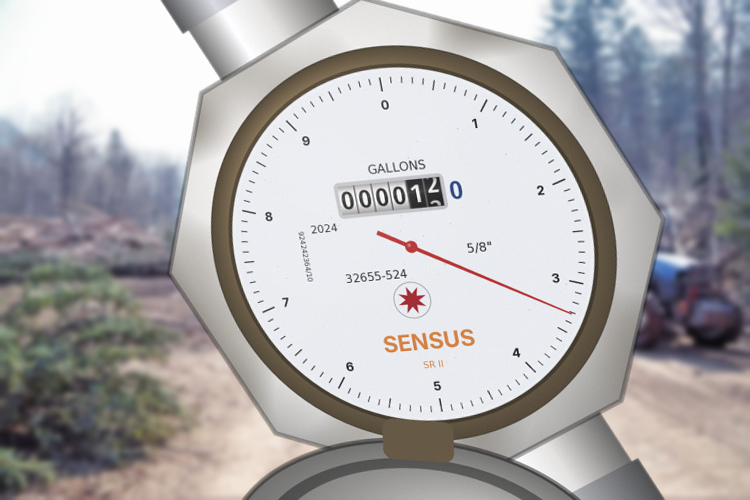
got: 123.3 gal
